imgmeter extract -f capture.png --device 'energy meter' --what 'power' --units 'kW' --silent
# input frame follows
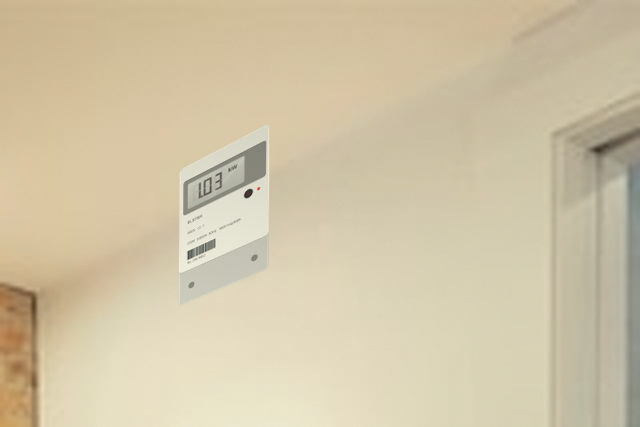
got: 1.03 kW
